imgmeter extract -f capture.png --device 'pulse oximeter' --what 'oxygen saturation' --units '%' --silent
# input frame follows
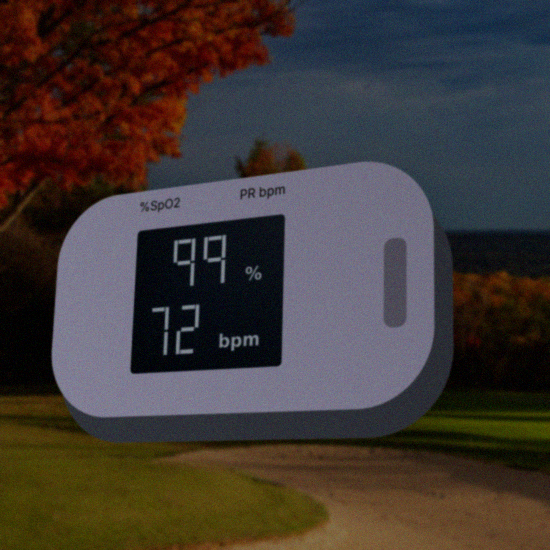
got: 99 %
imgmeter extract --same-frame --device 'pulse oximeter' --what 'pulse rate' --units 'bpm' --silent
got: 72 bpm
